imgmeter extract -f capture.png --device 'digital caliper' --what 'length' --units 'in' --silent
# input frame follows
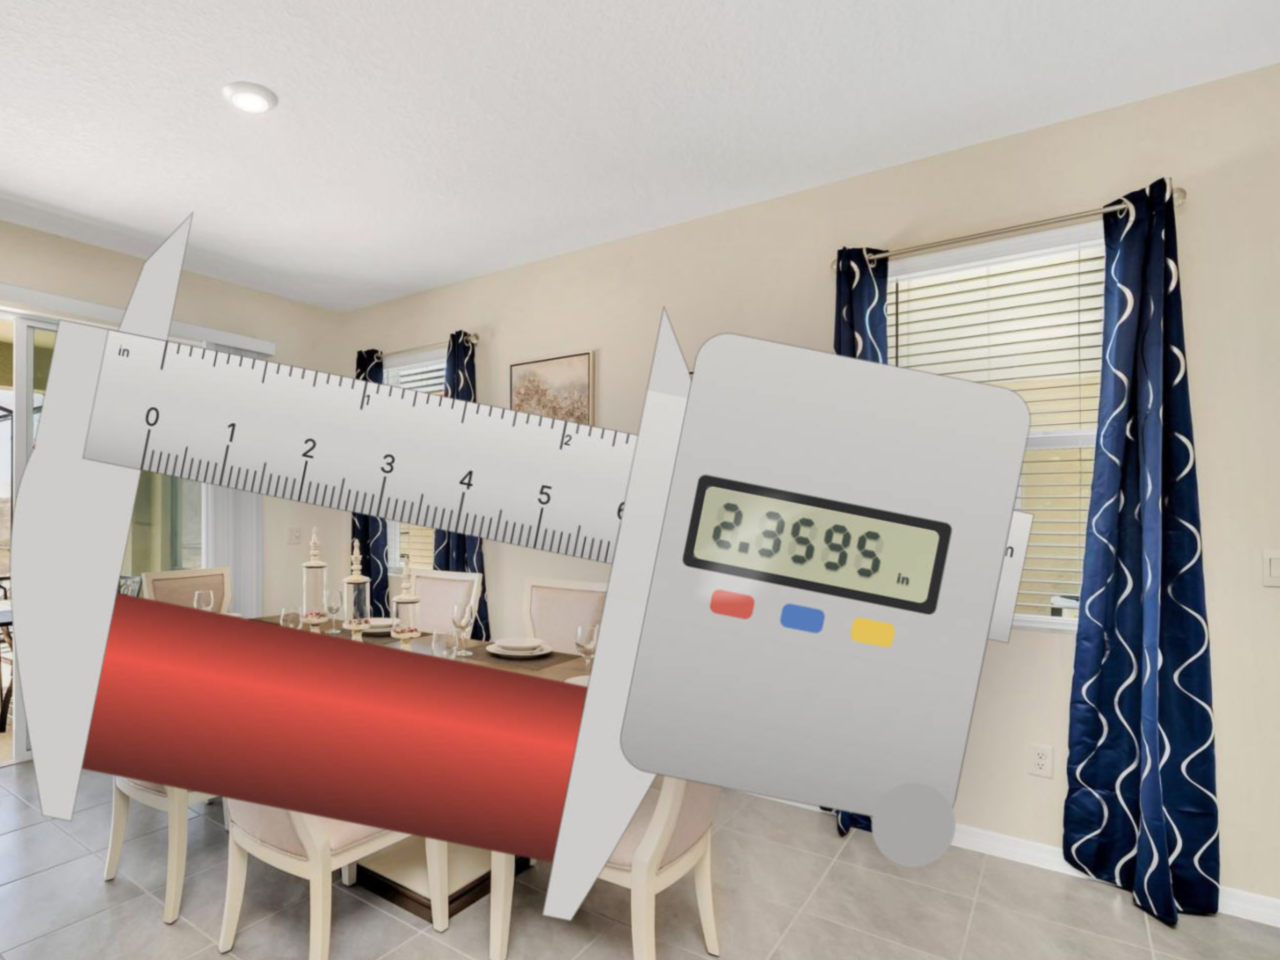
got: 2.3595 in
